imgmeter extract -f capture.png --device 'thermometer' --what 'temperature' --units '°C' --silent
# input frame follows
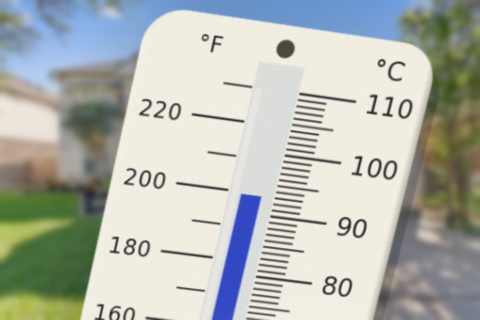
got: 93 °C
